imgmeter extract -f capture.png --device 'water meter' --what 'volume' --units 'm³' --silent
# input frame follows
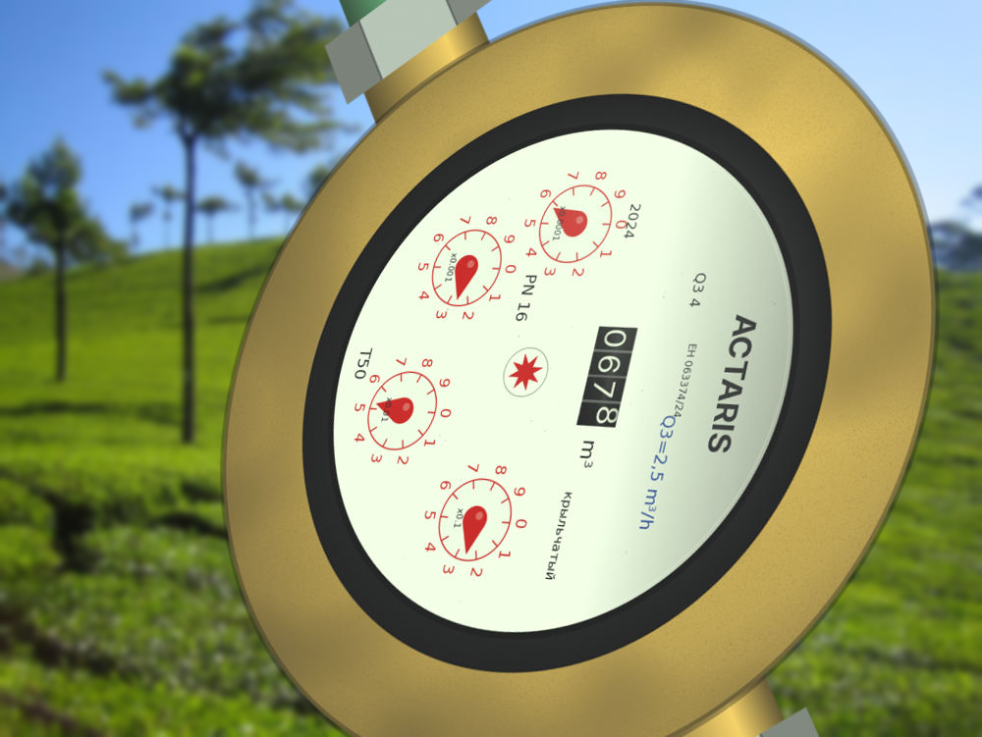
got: 678.2525 m³
